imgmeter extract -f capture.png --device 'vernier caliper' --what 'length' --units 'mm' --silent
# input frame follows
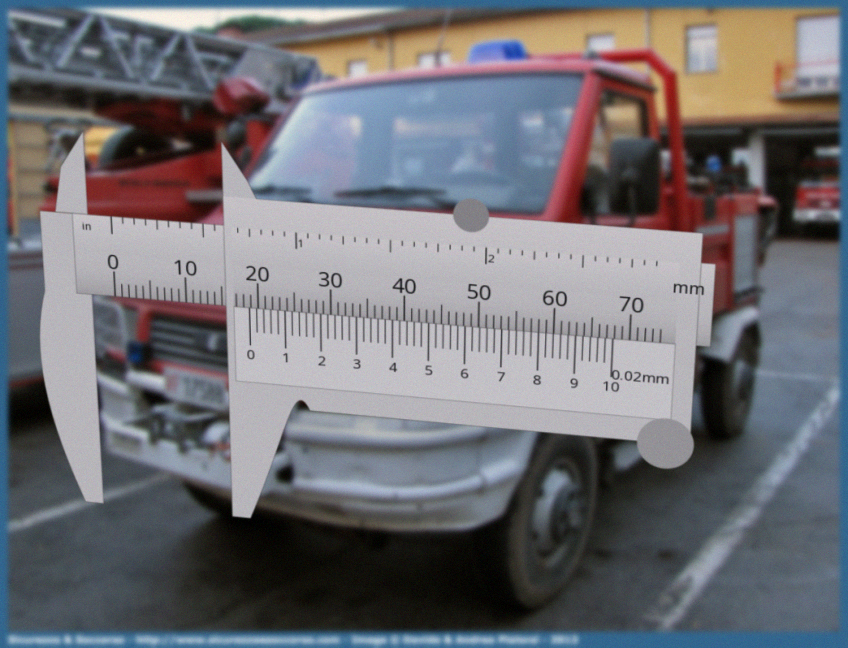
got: 18.8 mm
